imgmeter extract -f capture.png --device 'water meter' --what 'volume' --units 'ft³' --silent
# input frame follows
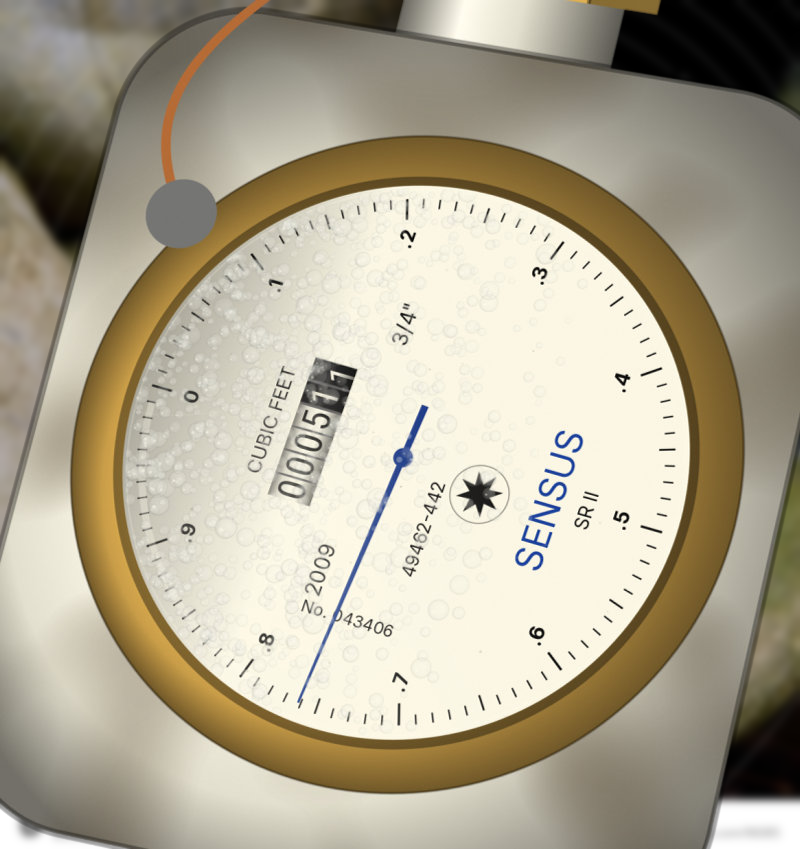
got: 510.76 ft³
